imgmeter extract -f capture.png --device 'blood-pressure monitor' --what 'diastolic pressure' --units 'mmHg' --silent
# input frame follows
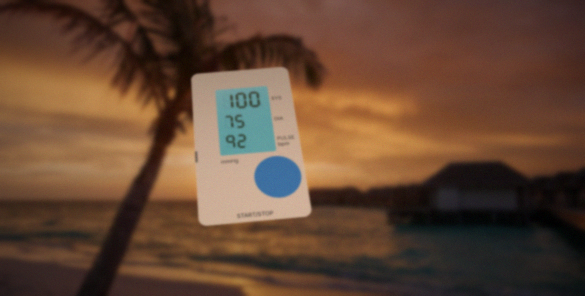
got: 75 mmHg
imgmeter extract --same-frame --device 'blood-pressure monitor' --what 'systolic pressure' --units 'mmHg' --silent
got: 100 mmHg
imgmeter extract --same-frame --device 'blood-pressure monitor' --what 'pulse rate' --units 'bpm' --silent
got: 92 bpm
